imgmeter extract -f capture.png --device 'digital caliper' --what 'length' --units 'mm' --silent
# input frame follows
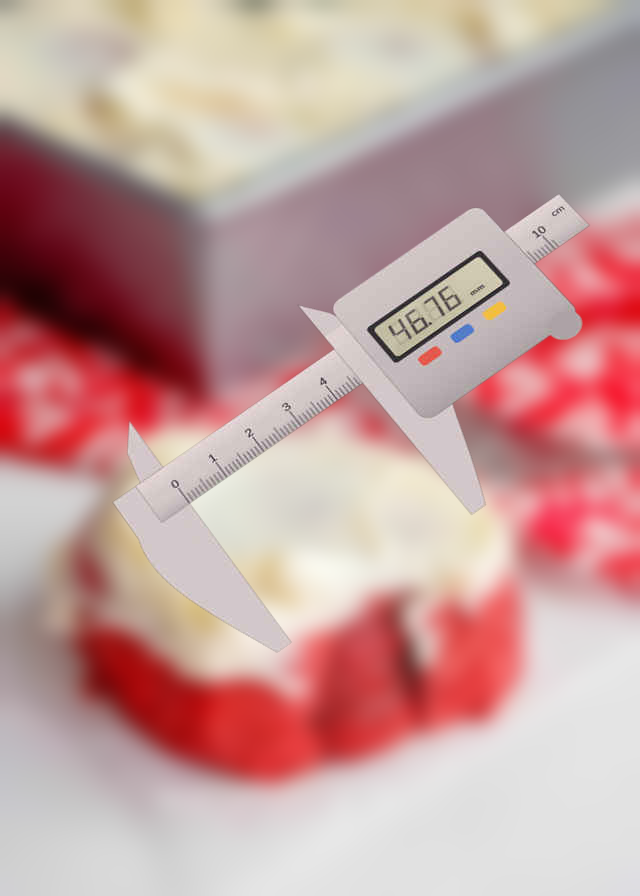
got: 46.76 mm
